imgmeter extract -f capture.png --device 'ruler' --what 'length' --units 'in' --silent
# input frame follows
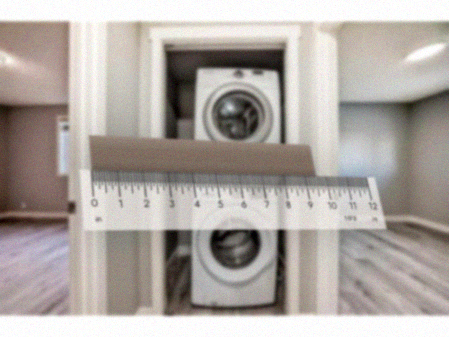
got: 9.5 in
